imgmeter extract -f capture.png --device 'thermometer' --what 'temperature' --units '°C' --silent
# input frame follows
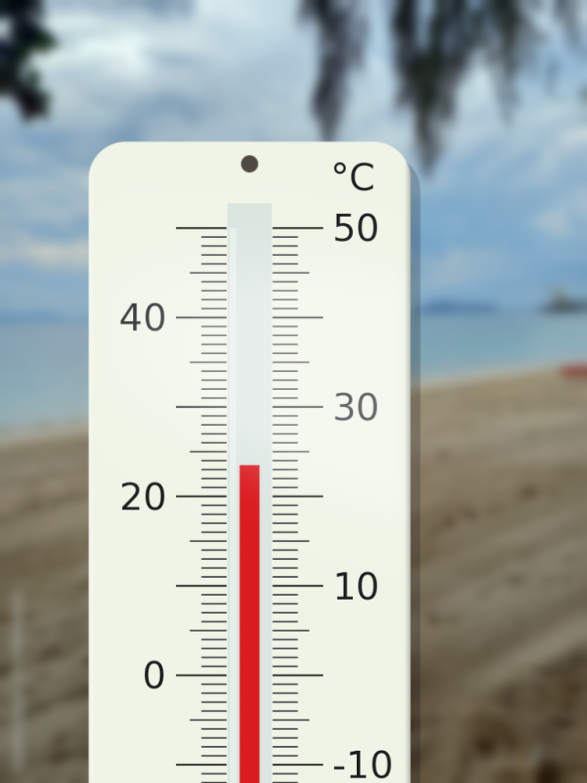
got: 23.5 °C
